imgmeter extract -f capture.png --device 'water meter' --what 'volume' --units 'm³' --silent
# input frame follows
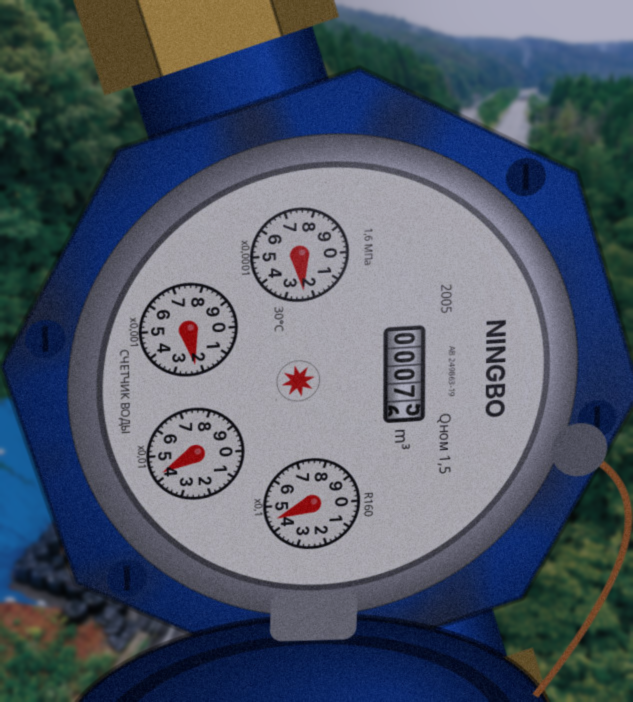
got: 75.4422 m³
